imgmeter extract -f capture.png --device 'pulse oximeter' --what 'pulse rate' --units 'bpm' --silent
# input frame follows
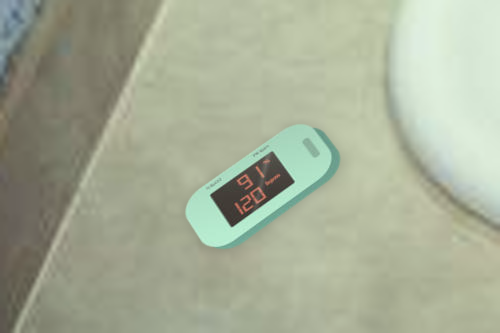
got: 120 bpm
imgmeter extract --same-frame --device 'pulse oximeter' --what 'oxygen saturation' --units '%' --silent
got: 91 %
